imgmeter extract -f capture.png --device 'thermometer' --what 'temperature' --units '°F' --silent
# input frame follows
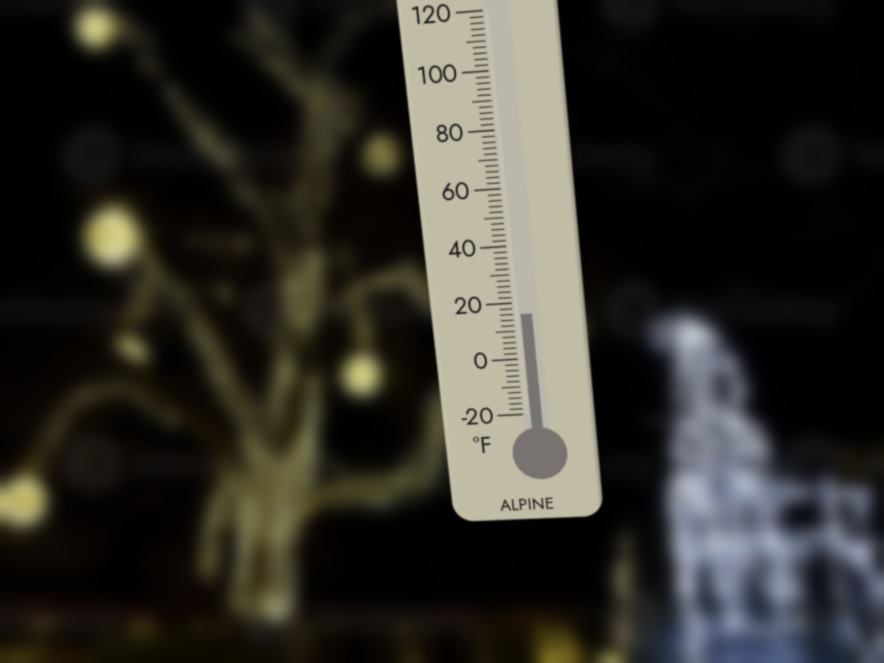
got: 16 °F
